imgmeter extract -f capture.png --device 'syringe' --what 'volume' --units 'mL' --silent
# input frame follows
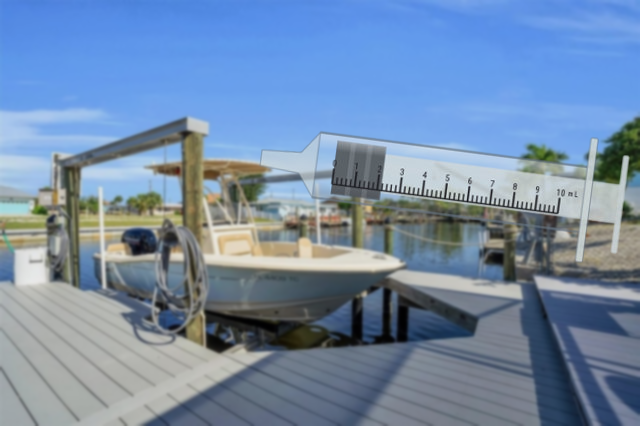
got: 0 mL
